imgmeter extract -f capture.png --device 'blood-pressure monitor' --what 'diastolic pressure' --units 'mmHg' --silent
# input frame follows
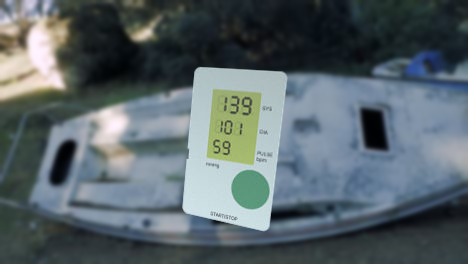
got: 101 mmHg
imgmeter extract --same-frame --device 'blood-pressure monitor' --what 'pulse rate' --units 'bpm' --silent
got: 59 bpm
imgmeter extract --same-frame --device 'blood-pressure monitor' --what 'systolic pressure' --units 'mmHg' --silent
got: 139 mmHg
